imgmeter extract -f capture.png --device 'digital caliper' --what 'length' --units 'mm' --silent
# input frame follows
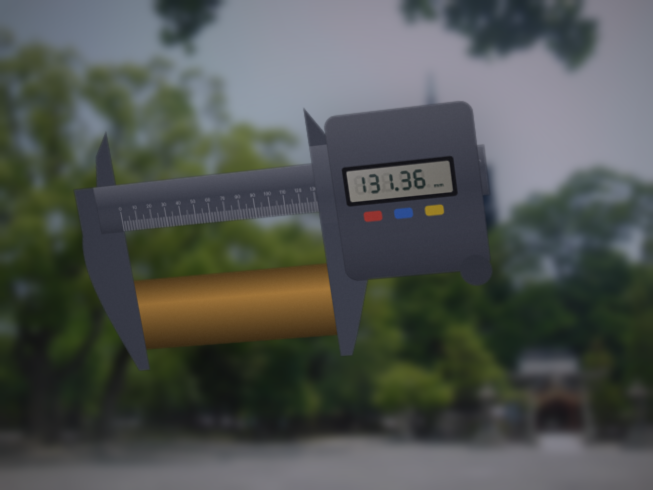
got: 131.36 mm
